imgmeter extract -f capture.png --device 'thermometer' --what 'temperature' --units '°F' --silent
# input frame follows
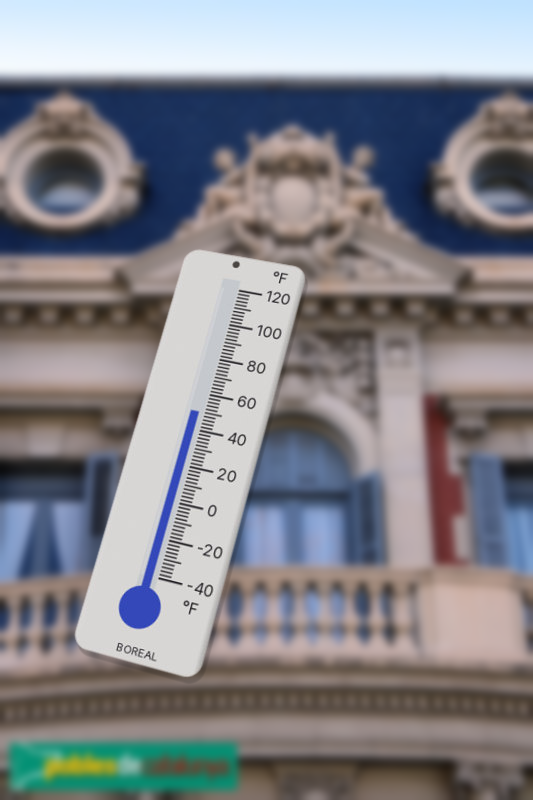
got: 50 °F
